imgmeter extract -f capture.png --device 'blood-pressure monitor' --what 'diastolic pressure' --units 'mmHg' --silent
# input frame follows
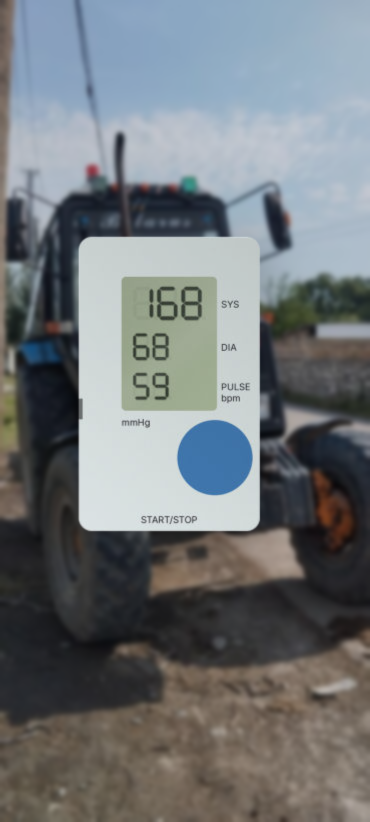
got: 68 mmHg
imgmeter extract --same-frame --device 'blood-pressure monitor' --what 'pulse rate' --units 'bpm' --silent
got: 59 bpm
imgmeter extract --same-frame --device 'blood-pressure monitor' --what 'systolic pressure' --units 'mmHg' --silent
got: 168 mmHg
